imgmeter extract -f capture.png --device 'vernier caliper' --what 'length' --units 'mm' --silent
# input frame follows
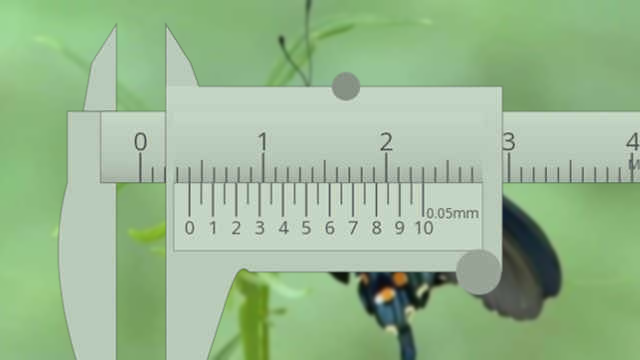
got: 4.0 mm
